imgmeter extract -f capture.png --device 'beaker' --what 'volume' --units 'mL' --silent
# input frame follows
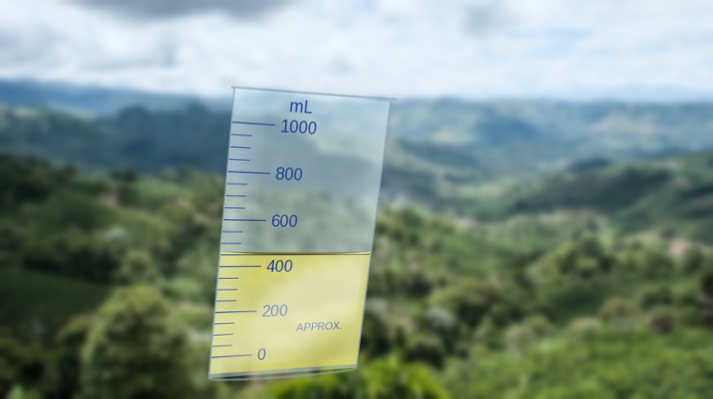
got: 450 mL
